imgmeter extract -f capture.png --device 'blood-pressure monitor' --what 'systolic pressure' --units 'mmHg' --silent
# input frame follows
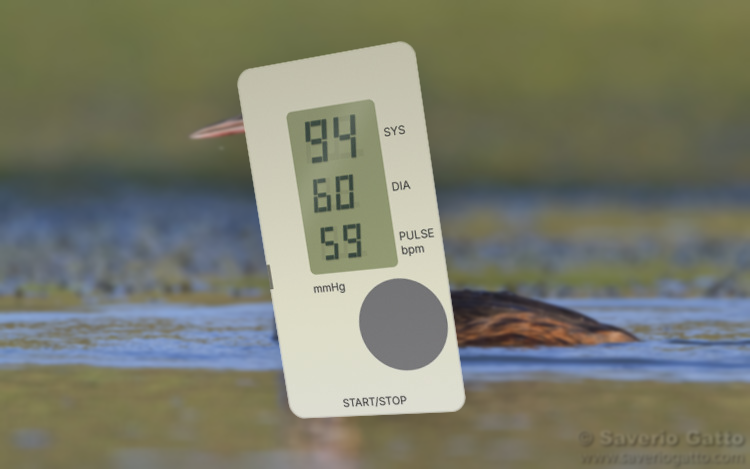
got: 94 mmHg
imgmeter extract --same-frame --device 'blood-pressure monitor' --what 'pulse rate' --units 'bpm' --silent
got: 59 bpm
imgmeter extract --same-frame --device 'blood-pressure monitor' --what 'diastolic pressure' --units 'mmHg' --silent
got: 60 mmHg
